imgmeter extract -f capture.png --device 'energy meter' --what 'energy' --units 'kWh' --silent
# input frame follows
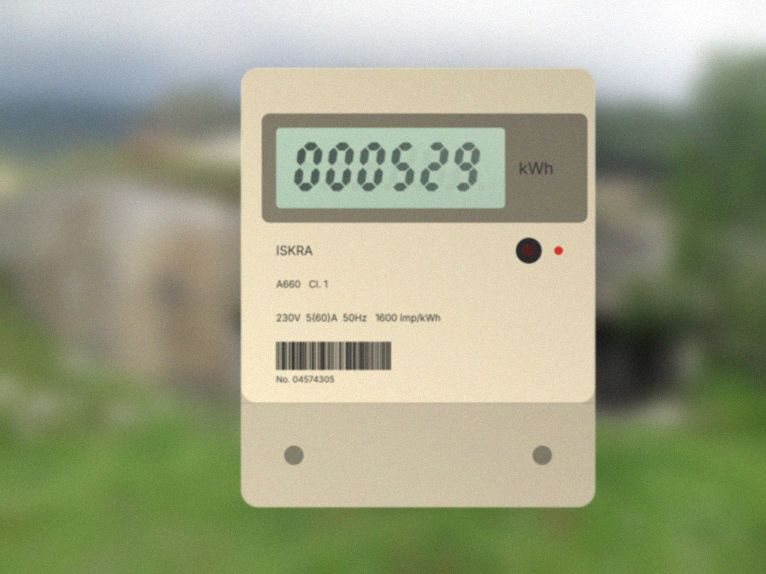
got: 529 kWh
